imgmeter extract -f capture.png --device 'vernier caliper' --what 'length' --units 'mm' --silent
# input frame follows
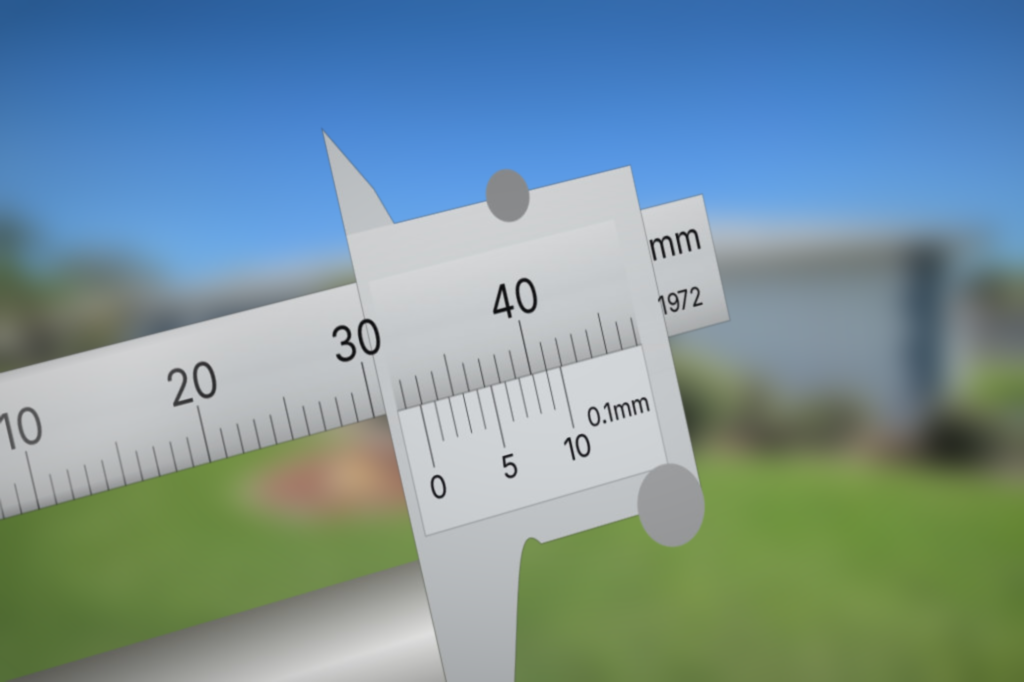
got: 32.9 mm
